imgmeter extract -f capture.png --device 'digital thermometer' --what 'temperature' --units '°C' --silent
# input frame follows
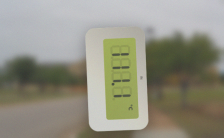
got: 111.1 °C
